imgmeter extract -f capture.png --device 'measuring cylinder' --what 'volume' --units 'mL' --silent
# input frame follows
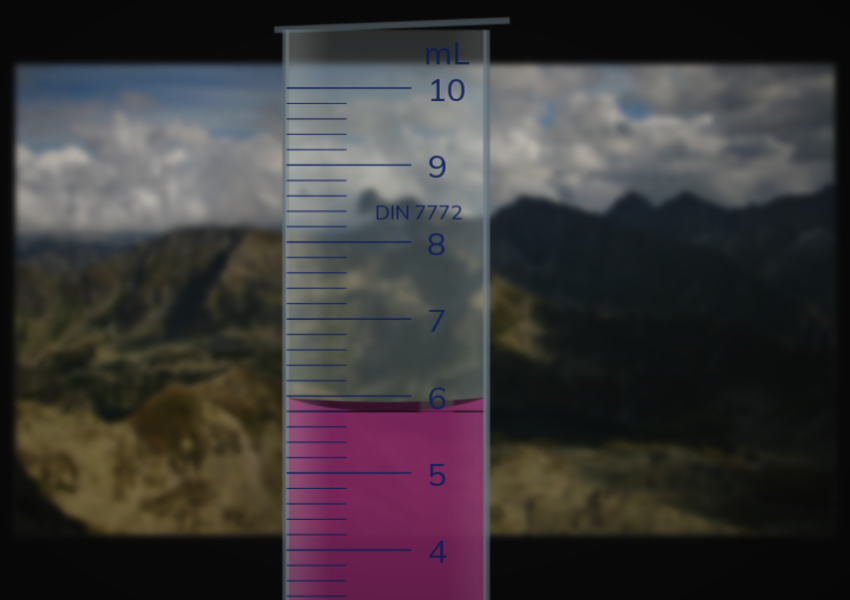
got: 5.8 mL
